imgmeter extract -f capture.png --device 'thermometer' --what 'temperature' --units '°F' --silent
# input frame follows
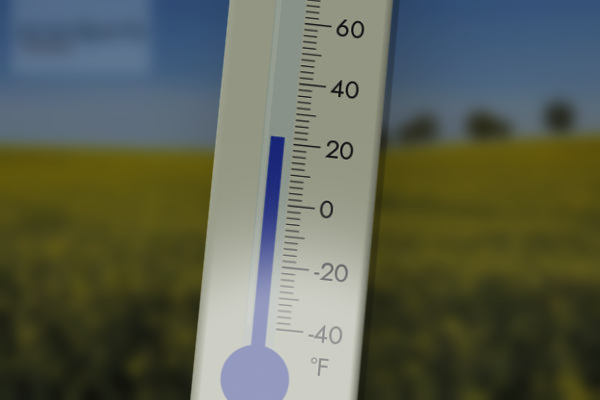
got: 22 °F
